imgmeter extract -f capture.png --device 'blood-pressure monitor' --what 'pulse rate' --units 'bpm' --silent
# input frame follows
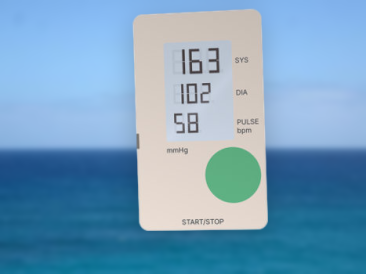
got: 58 bpm
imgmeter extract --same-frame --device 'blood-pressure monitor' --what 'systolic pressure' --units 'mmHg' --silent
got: 163 mmHg
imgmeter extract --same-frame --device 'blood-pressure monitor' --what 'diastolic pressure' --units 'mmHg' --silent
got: 102 mmHg
